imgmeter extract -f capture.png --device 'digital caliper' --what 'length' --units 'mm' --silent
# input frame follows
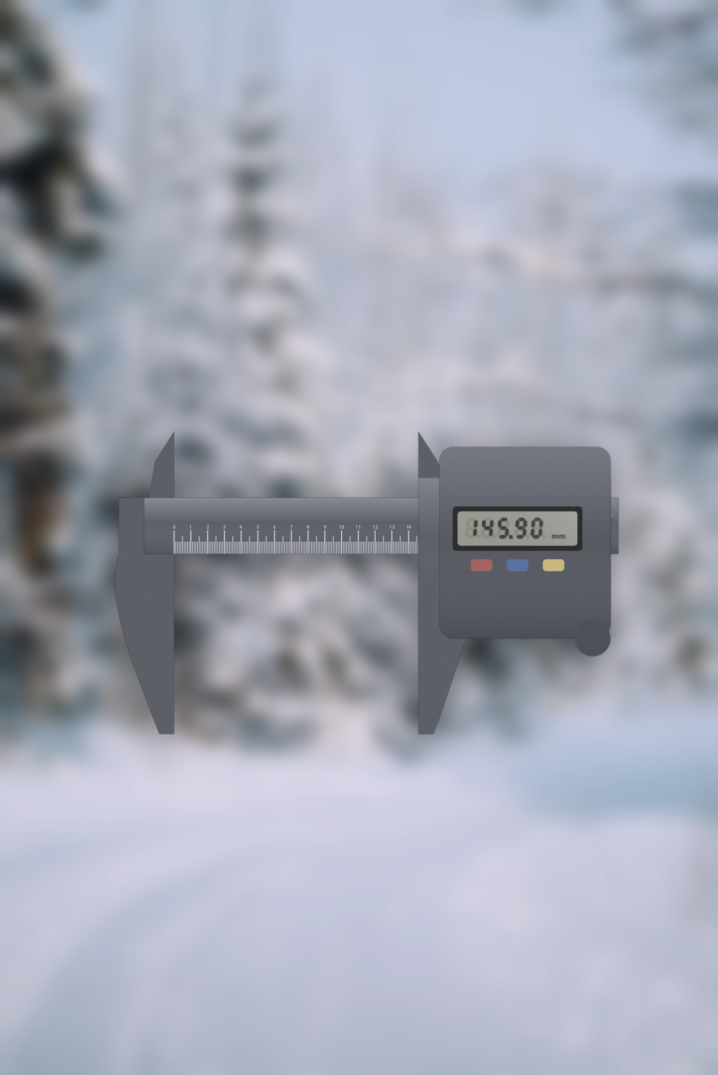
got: 145.90 mm
